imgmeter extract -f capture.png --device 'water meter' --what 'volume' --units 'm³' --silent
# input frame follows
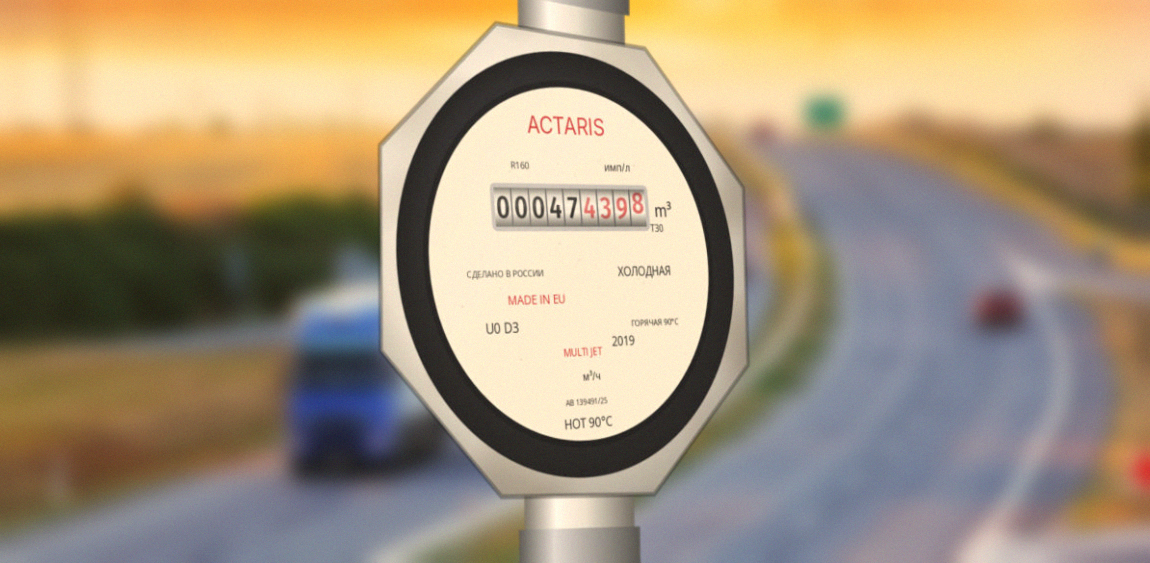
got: 47.4398 m³
